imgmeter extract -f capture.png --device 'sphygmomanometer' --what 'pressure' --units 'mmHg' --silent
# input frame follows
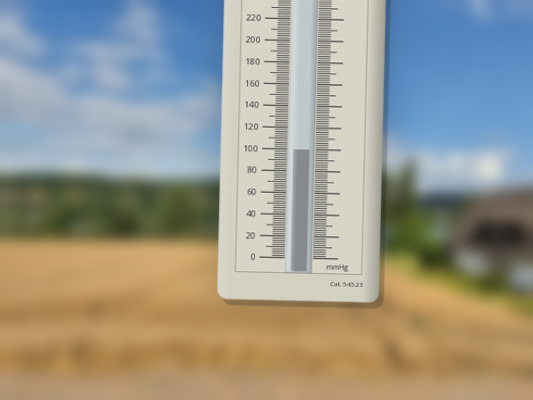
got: 100 mmHg
